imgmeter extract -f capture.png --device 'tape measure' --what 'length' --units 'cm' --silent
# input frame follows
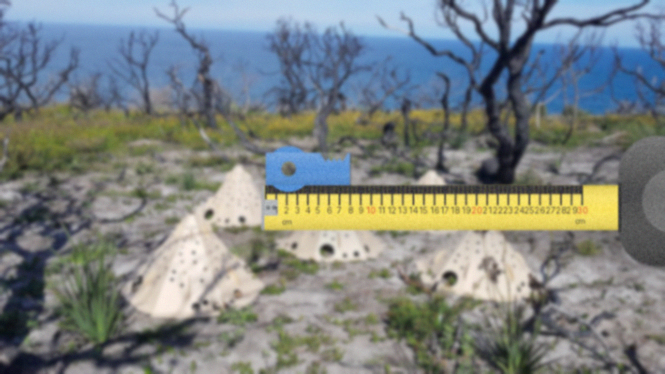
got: 8 cm
